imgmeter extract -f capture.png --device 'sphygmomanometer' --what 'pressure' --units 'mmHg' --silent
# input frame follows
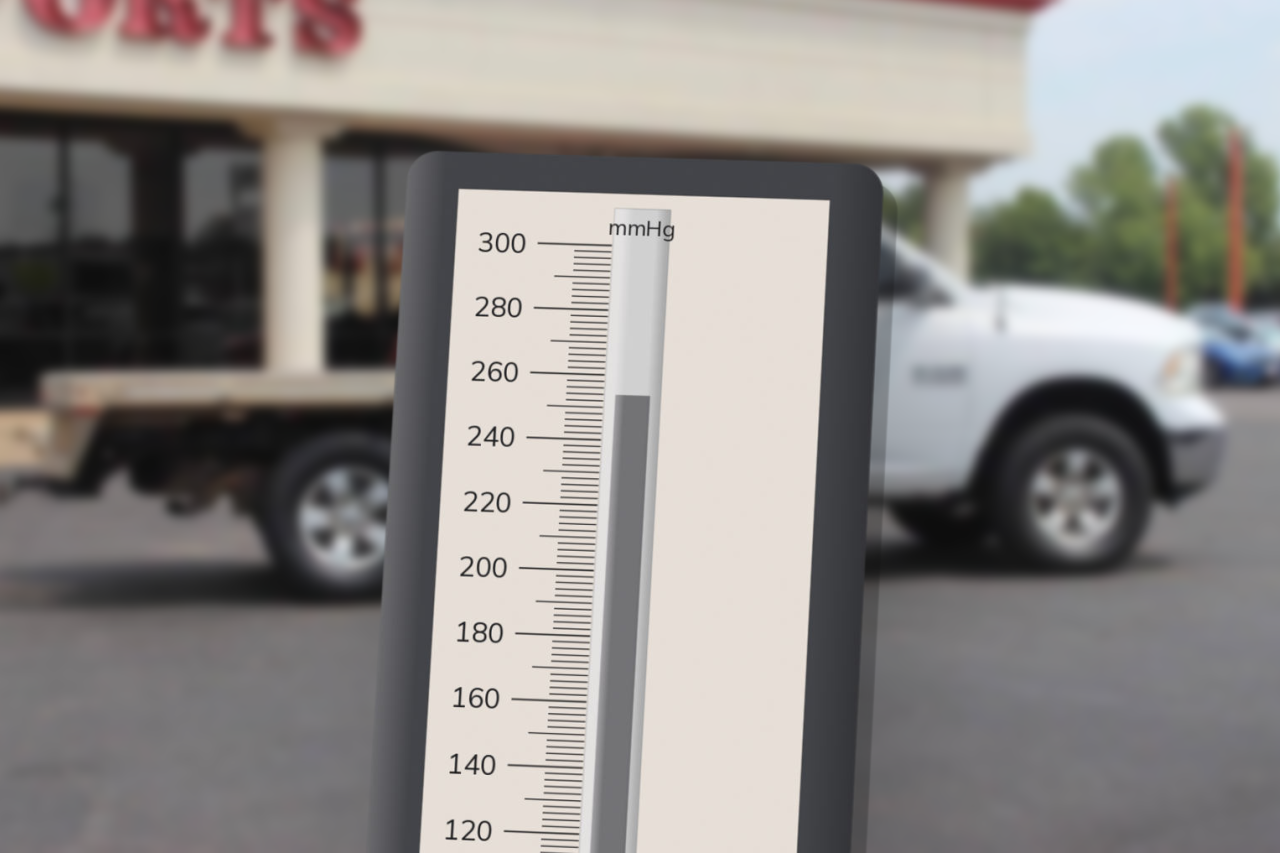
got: 254 mmHg
